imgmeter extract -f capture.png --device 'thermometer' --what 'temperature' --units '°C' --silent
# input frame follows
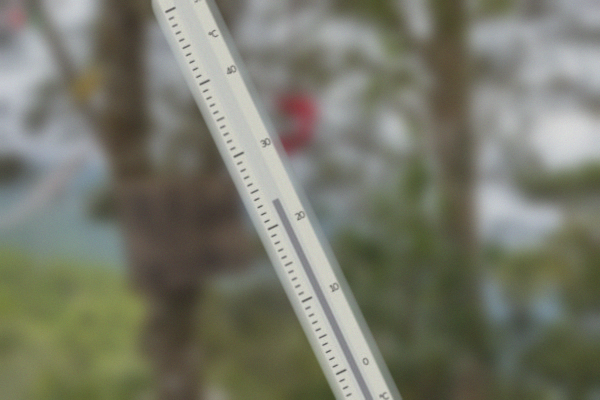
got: 23 °C
